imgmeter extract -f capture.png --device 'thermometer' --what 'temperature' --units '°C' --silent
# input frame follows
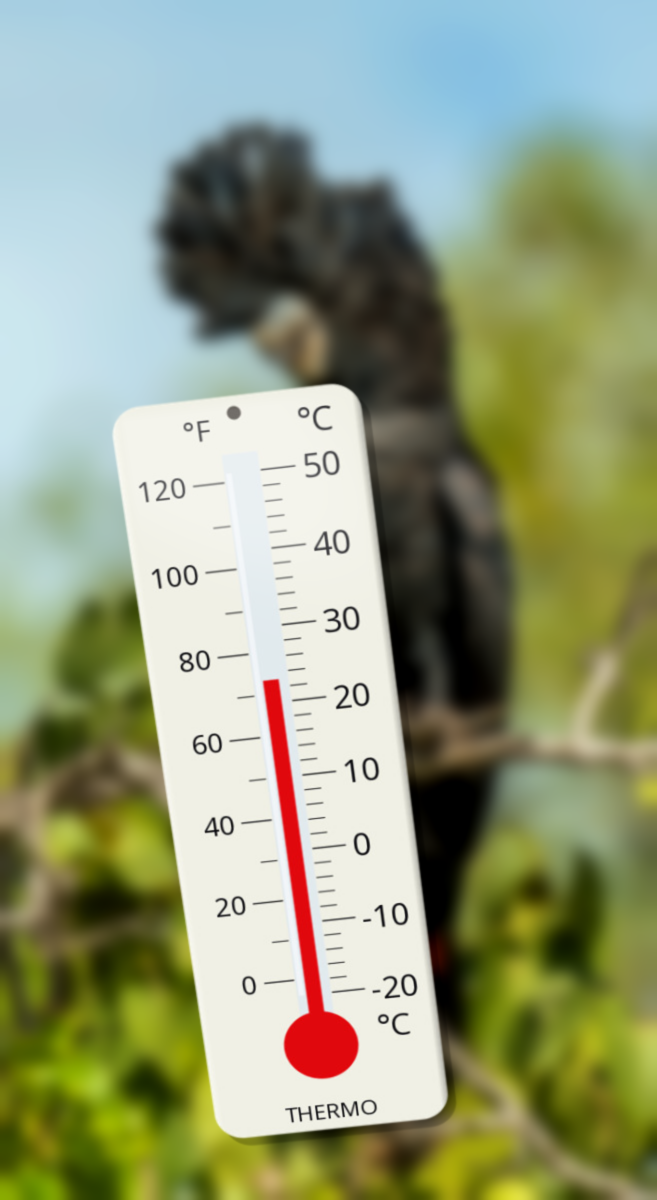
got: 23 °C
